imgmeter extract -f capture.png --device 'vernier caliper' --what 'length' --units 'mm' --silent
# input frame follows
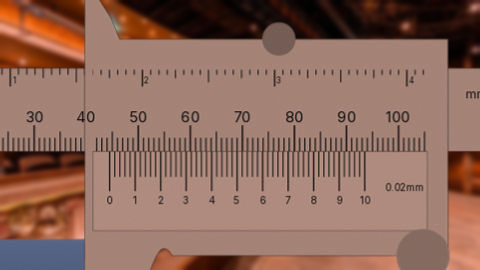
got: 44.5 mm
